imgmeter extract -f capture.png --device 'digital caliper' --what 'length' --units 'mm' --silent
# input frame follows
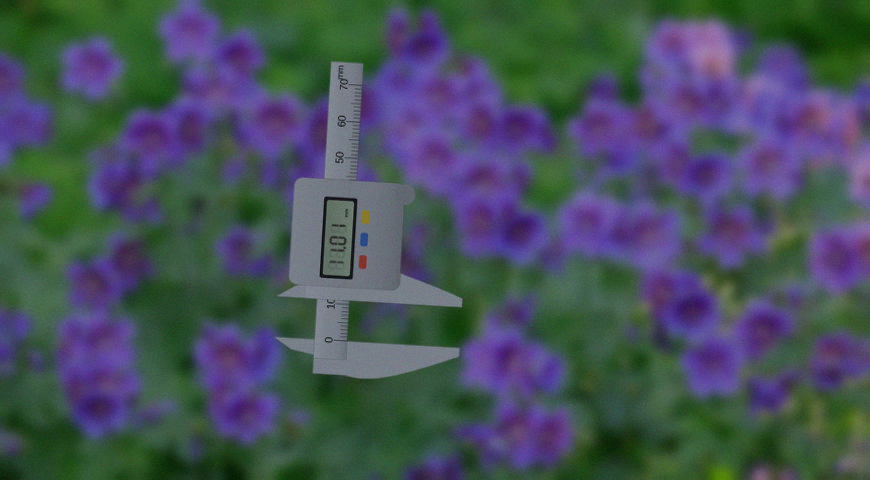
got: 11.01 mm
